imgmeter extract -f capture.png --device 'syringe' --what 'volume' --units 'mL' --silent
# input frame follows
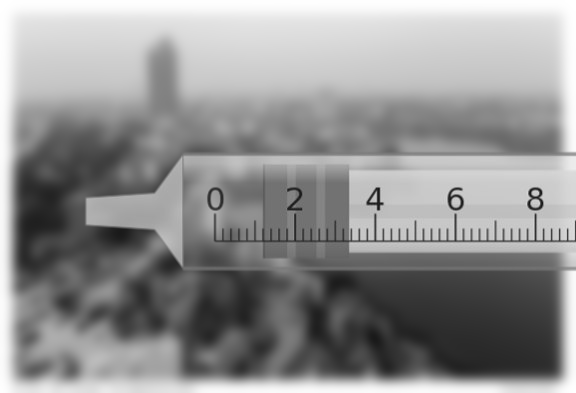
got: 1.2 mL
